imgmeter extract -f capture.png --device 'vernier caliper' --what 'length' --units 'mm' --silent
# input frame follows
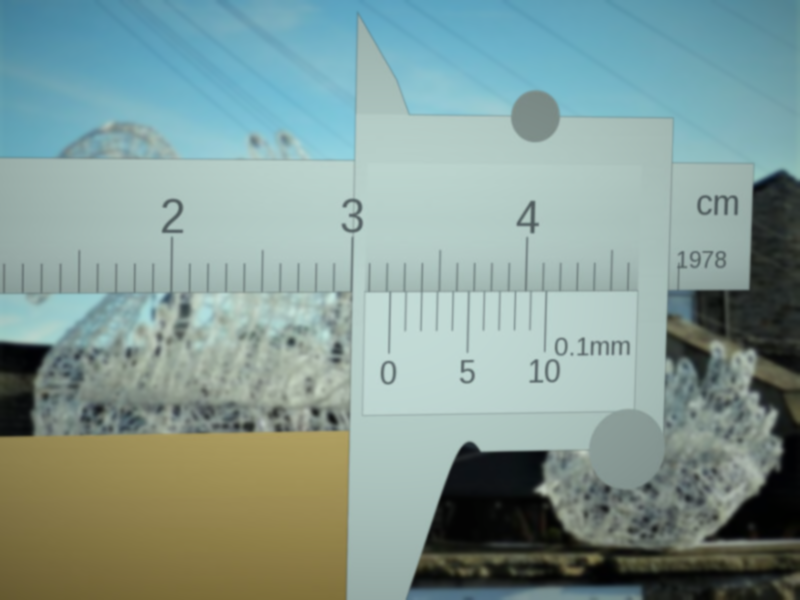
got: 32.2 mm
